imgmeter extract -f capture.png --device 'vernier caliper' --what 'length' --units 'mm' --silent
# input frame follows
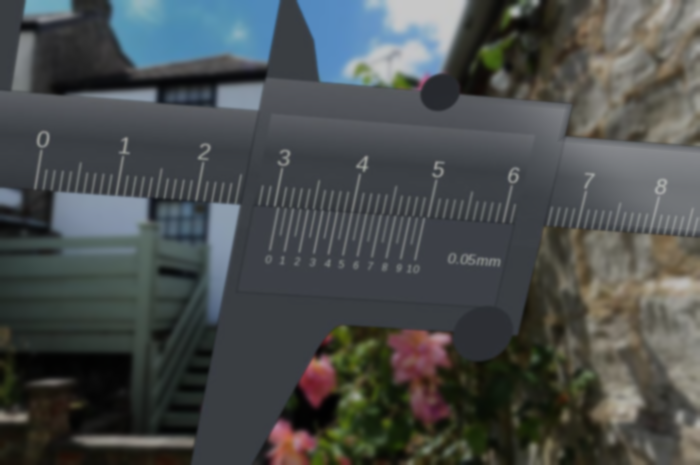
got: 30.5 mm
